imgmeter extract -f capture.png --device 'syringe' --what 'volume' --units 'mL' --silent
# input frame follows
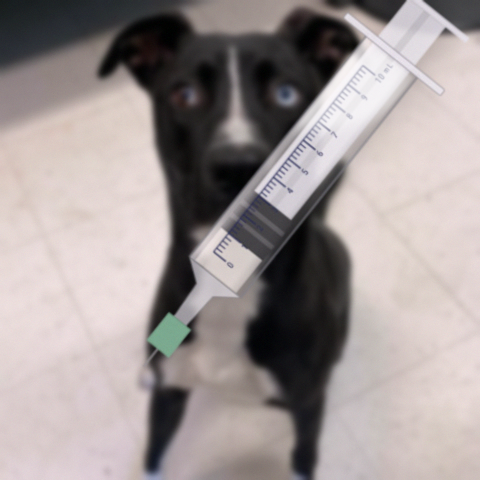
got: 1 mL
